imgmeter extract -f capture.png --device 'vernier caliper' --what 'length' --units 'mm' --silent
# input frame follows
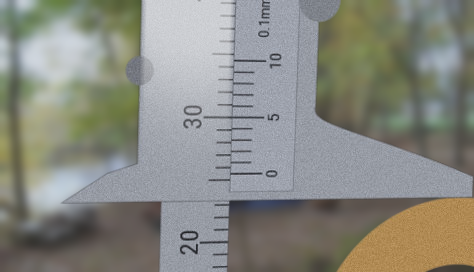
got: 25.5 mm
